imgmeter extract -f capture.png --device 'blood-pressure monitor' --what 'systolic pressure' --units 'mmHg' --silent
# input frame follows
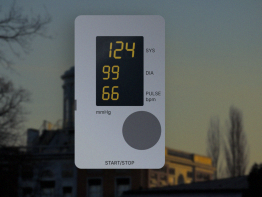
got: 124 mmHg
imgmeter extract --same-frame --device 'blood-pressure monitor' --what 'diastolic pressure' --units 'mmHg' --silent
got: 99 mmHg
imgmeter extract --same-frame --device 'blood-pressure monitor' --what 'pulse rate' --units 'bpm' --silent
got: 66 bpm
